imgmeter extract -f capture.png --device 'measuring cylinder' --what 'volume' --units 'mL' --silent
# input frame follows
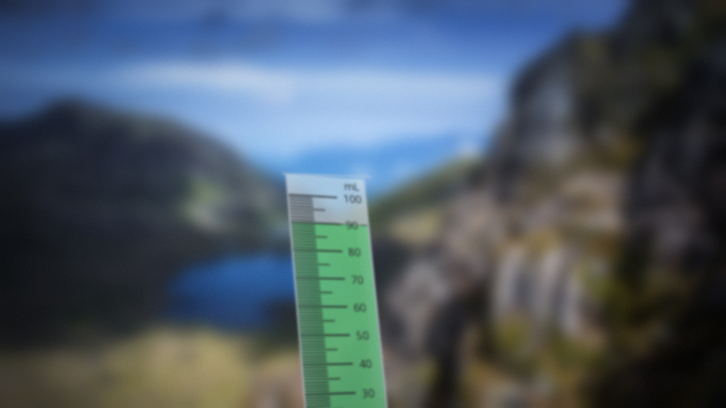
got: 90 mL
